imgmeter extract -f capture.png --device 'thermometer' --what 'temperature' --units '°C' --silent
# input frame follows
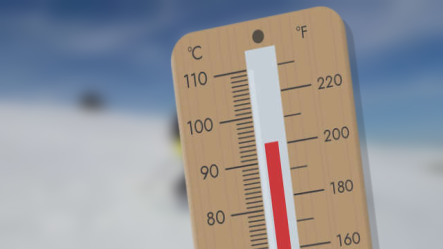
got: 94 °C
